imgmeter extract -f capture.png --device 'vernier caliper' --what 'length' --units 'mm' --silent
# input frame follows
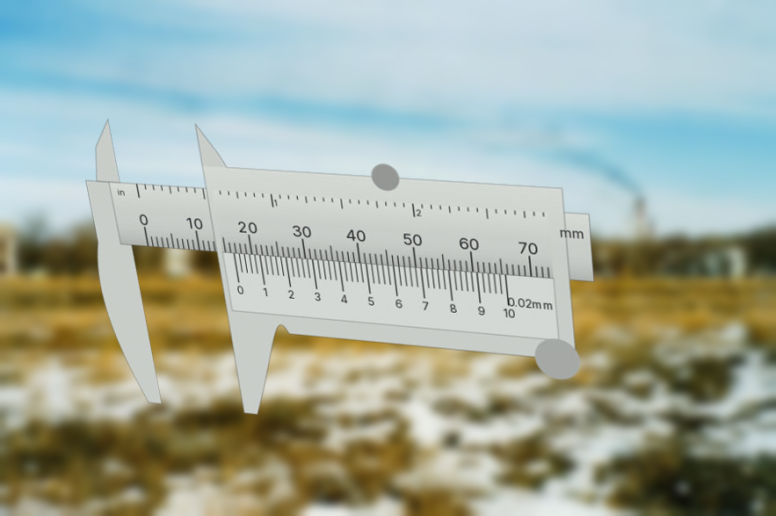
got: 16.6 mm
